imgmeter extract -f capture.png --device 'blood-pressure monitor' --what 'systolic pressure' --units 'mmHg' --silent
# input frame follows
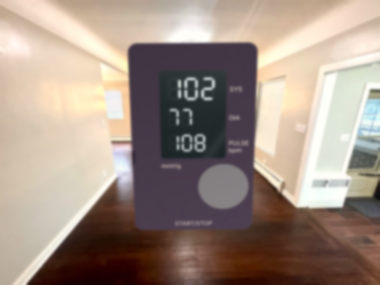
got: 102 mmHg
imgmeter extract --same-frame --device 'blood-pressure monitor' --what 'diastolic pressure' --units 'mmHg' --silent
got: 77 mmHg
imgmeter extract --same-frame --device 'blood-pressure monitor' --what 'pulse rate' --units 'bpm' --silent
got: 108 bpm
